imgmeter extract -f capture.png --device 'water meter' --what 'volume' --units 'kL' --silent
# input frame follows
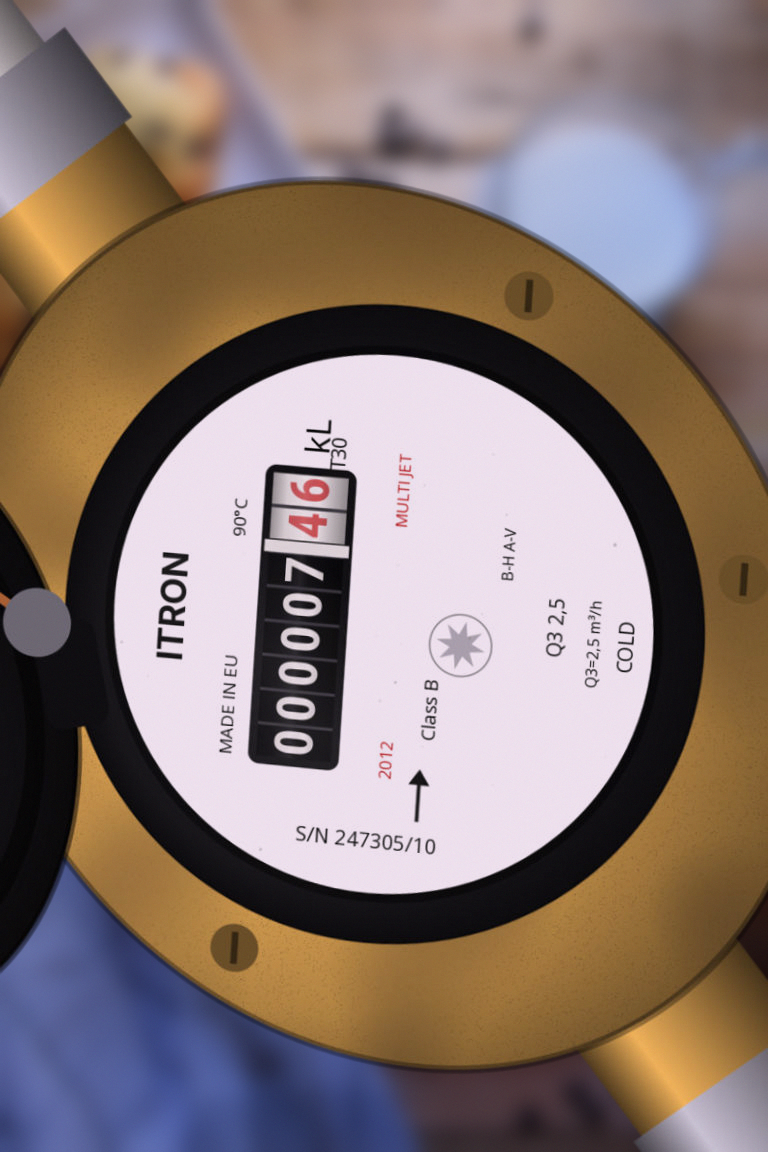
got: 7.46 kL
